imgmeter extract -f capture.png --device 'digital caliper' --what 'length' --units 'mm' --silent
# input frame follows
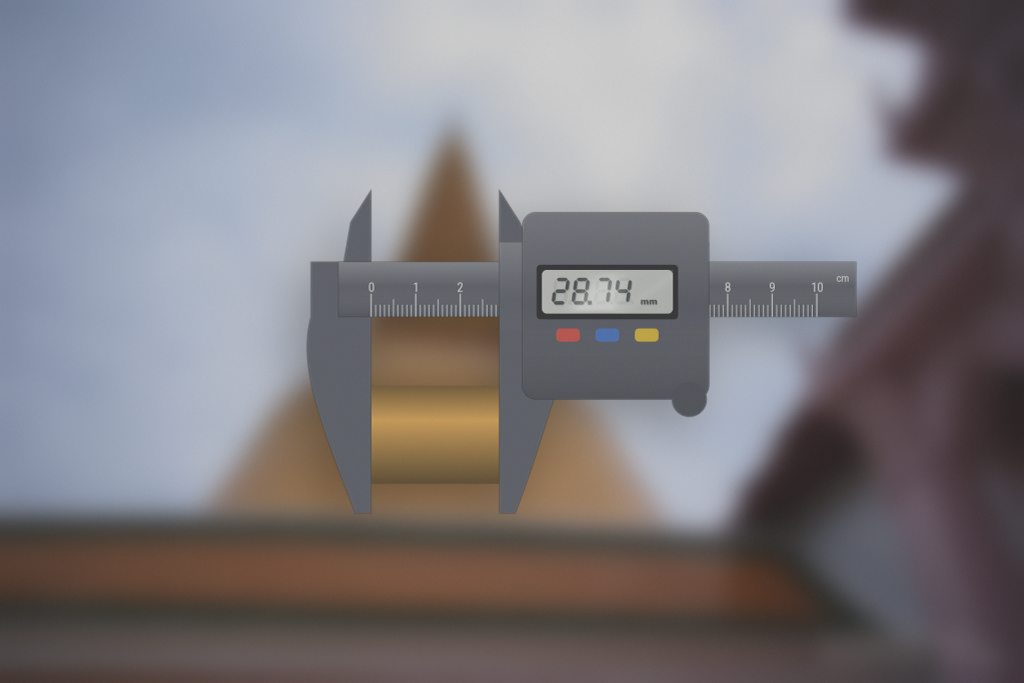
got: 28.74 mm
